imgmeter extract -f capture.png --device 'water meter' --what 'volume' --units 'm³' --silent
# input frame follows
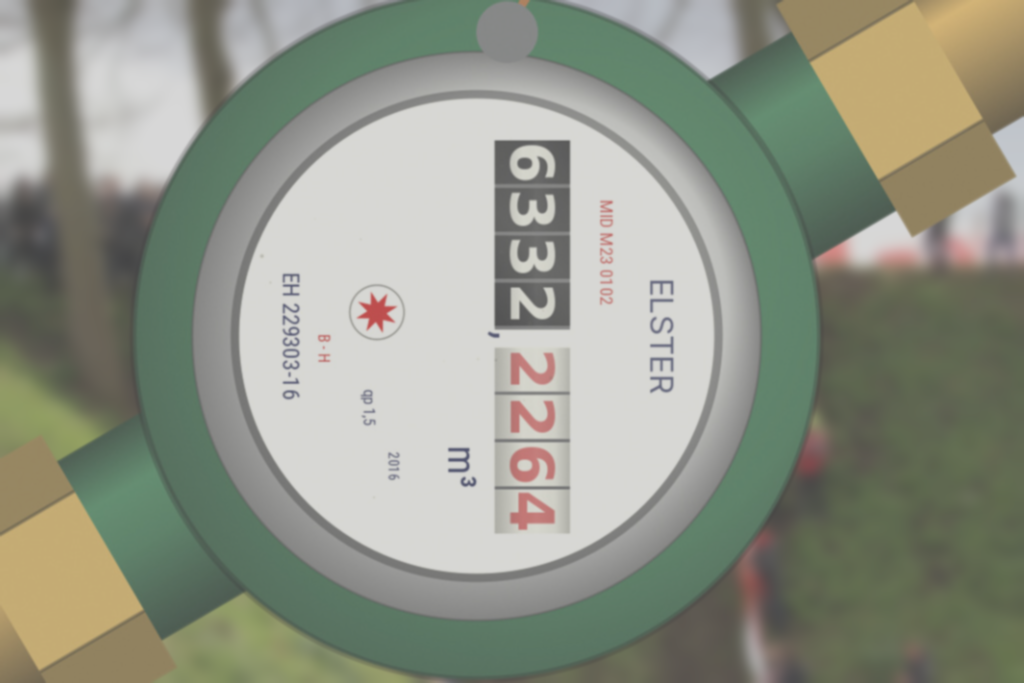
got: 6332.2264 m³
